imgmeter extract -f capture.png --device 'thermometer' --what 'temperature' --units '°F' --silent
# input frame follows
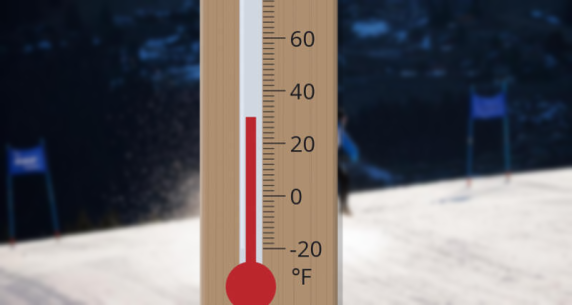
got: 30 °F
